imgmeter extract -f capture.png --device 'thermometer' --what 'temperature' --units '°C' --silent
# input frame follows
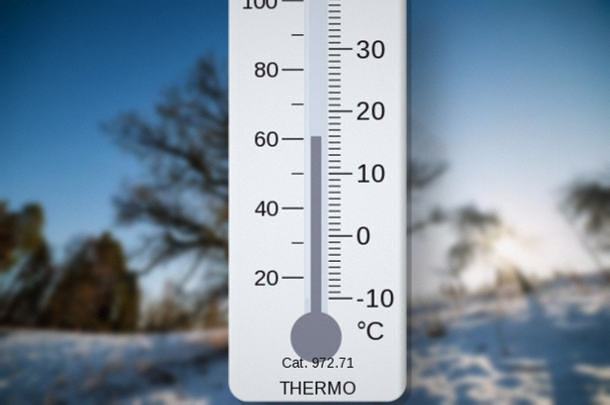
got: 16 °C
